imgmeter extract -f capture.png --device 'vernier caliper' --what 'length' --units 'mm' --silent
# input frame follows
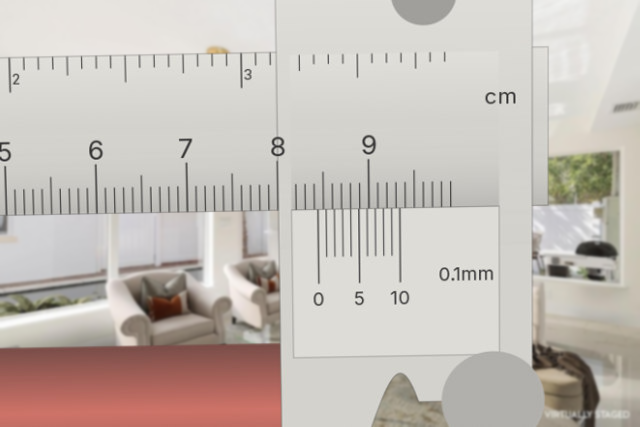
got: 84.4 mm
